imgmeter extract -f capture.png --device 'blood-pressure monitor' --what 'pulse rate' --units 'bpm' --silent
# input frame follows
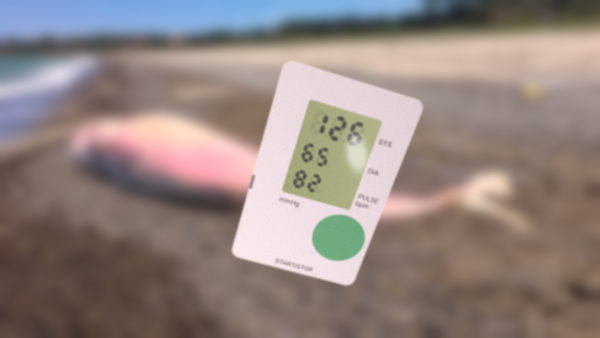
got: 82 bpm
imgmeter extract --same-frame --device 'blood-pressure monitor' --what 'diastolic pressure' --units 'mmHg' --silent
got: 65 mmHg
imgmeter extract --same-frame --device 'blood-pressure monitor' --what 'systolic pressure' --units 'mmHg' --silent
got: 126 mmHg
